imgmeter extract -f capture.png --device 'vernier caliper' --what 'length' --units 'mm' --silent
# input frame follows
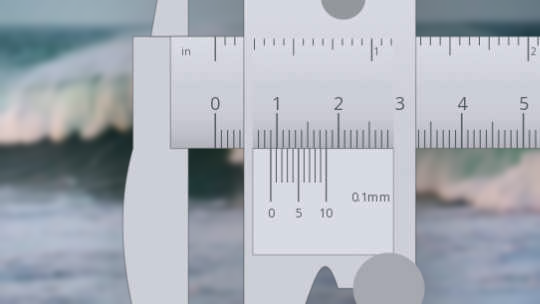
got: 9.0 mm
